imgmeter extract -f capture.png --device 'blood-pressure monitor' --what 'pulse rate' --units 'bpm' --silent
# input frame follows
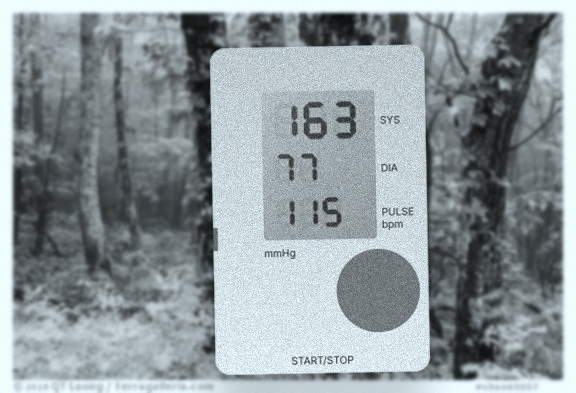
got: 115 bpm
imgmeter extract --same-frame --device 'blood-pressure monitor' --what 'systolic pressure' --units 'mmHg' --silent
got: 163 mmHg
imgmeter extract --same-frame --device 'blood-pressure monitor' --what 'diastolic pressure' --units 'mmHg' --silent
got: 77 mmHg
